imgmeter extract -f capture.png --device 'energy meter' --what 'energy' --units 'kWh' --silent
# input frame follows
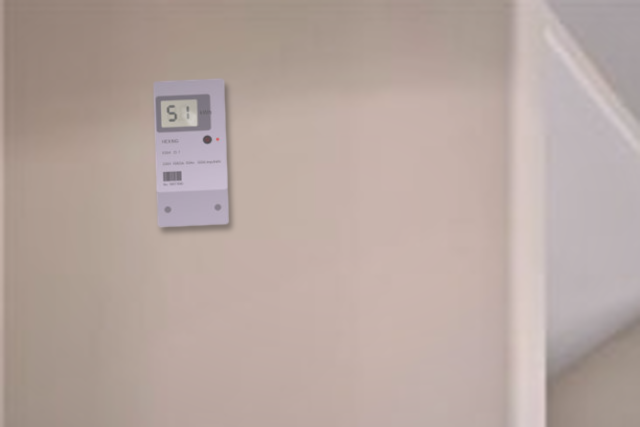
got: 51 kWh
